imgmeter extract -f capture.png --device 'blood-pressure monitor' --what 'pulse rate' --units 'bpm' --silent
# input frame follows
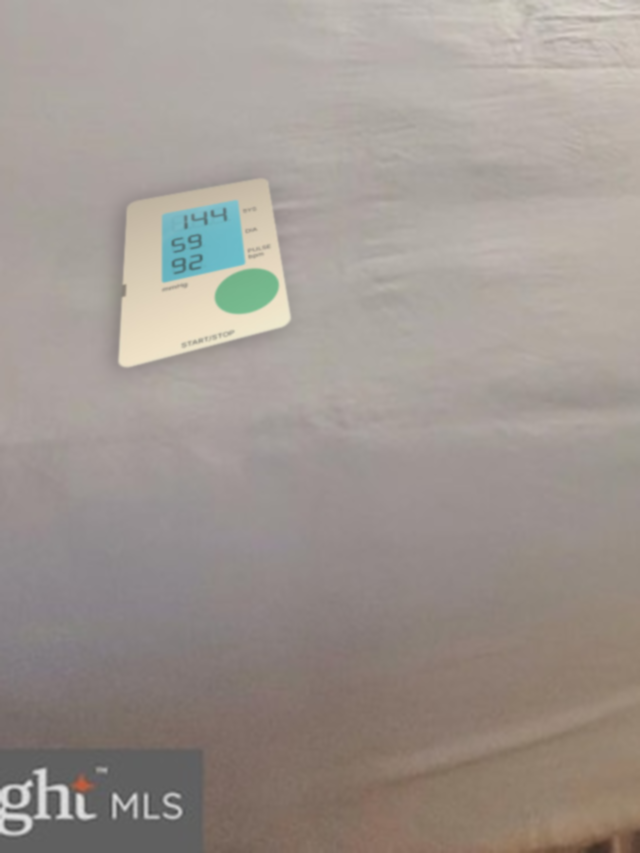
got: 92 bpm
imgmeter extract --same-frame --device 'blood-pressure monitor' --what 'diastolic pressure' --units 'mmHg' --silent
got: 59 mmHg
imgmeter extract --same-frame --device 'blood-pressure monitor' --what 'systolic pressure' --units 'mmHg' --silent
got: 144 mmHg
